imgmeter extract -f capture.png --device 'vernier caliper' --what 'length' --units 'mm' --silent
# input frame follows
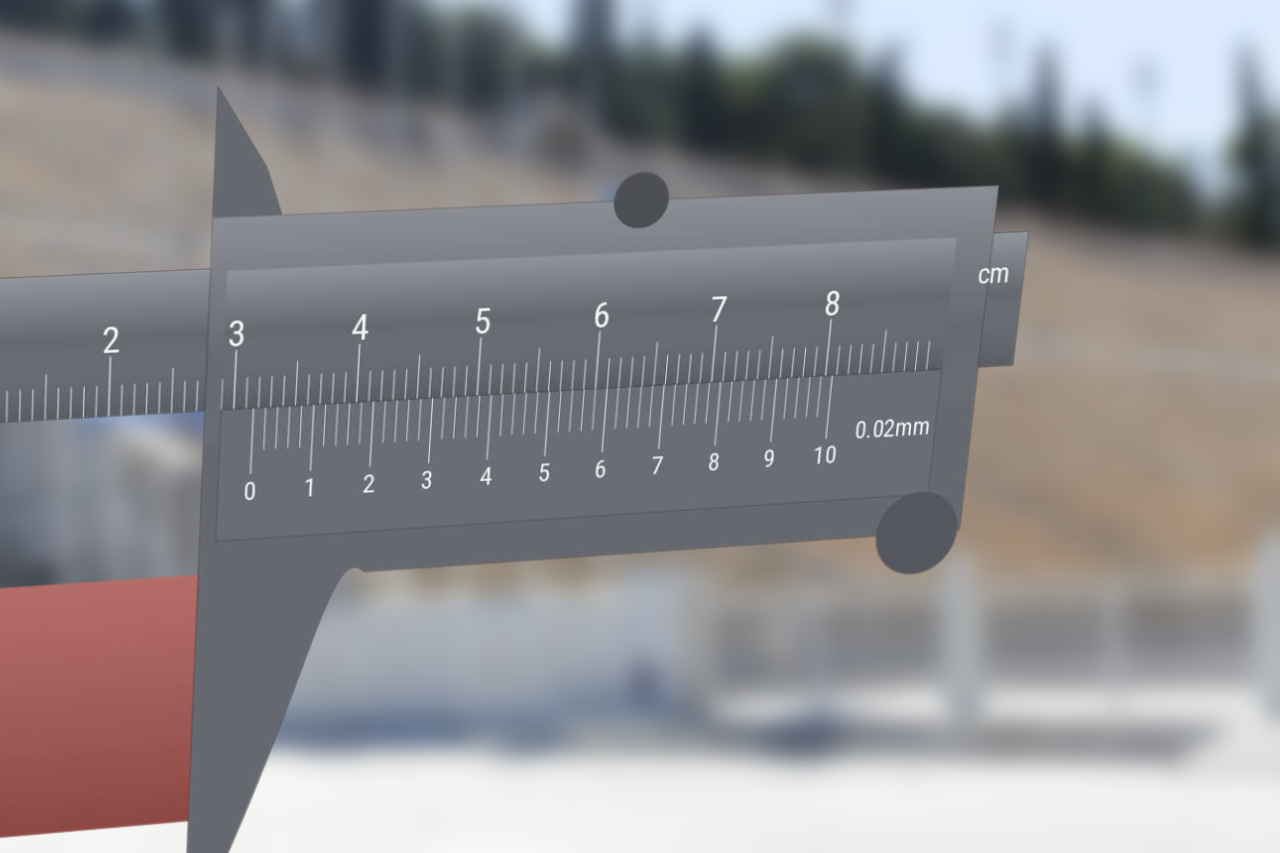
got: 31.6 mm
